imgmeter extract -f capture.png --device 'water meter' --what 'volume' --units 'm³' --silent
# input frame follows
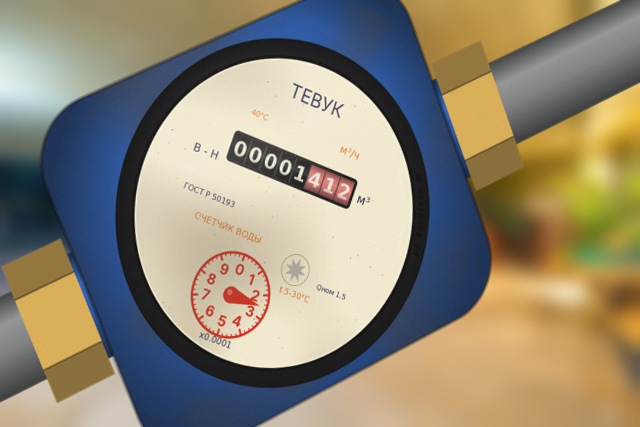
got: 1.4122 m³
